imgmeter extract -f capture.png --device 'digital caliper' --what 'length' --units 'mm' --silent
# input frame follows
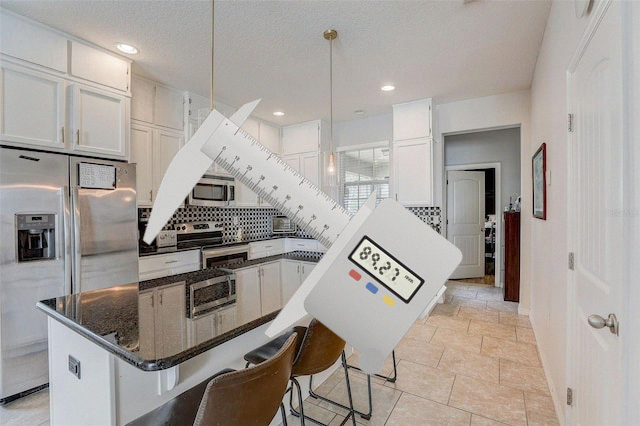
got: 89.27 mm
